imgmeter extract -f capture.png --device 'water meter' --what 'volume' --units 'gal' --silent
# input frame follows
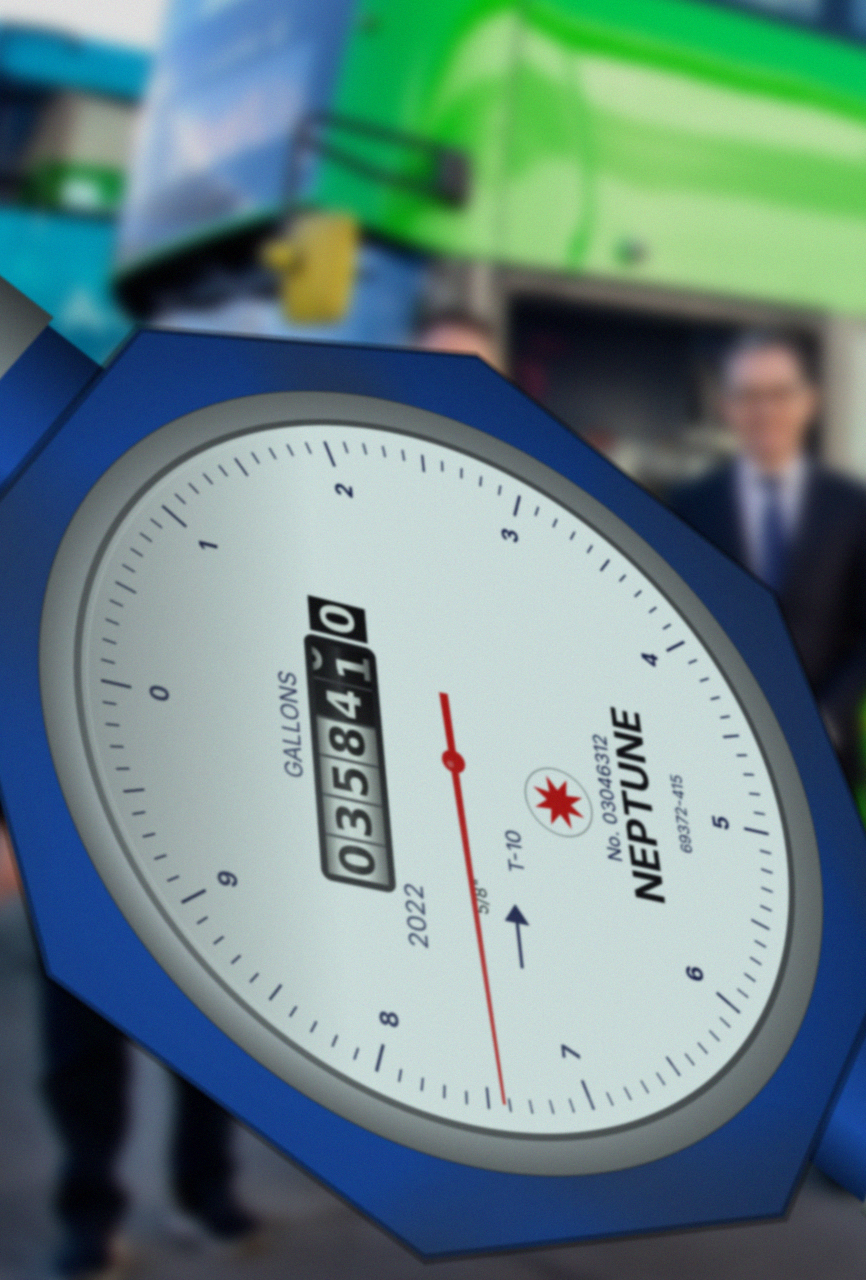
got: 358407.4 gal
